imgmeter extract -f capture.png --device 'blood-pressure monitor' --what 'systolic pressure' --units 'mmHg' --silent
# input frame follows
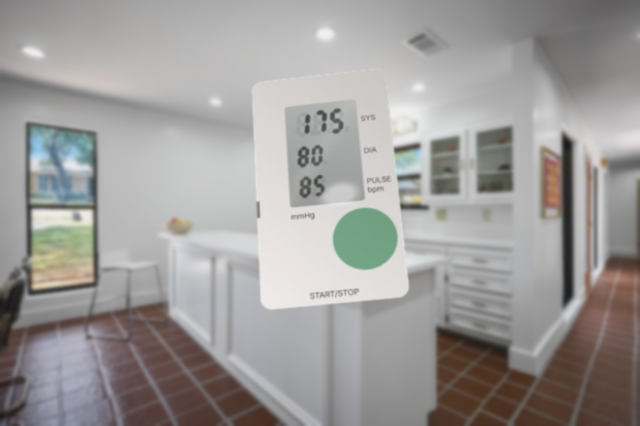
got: 175 mmHg
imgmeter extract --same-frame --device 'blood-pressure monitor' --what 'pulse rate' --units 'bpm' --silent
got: 85 bpm
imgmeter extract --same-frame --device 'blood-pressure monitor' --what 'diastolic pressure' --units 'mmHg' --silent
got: 80 mmHg
